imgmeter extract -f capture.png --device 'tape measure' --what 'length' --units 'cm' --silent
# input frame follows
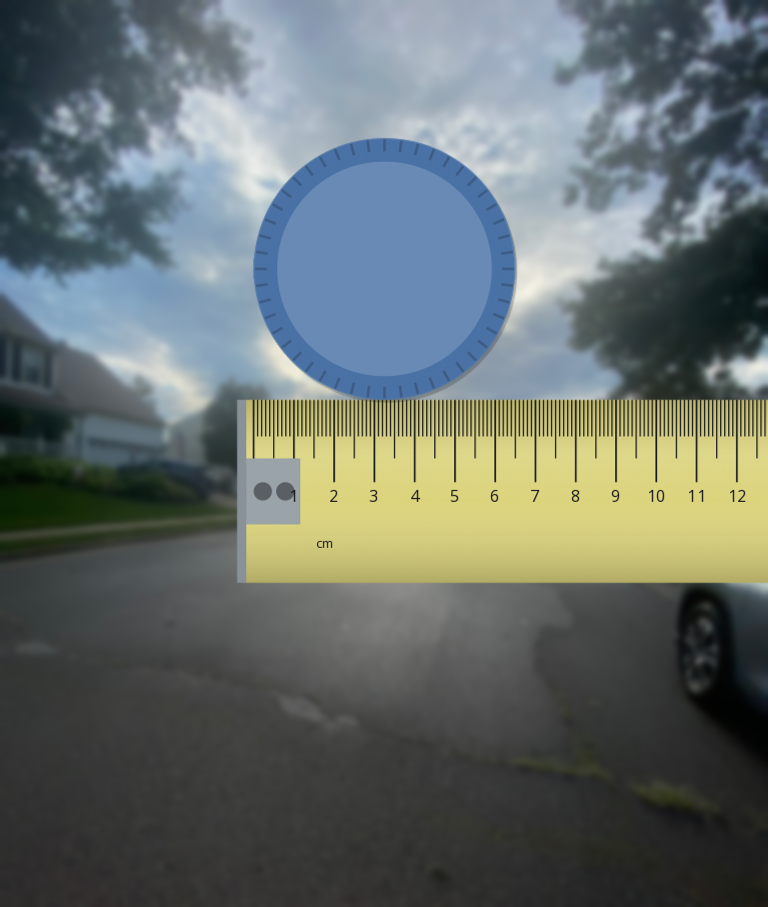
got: 6.5 cm
